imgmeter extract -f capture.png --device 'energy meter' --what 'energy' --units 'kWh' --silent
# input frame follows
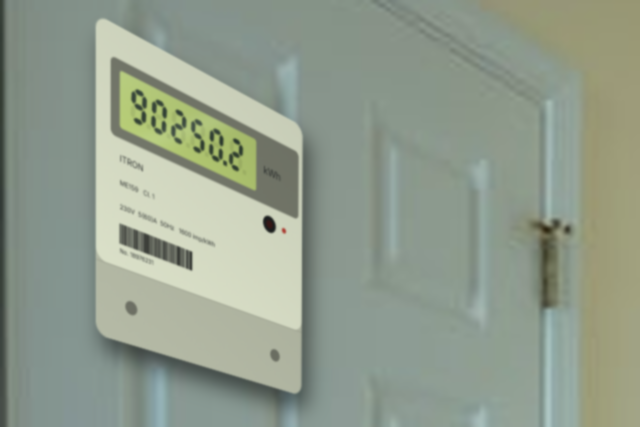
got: 90250.2 kWh
